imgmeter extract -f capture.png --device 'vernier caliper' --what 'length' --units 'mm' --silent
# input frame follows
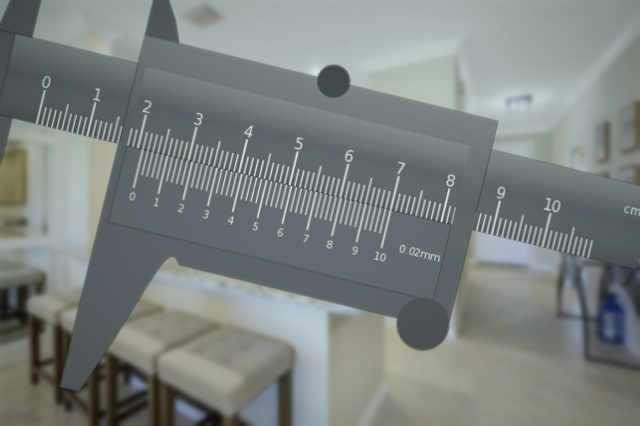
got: 21.0 mm
